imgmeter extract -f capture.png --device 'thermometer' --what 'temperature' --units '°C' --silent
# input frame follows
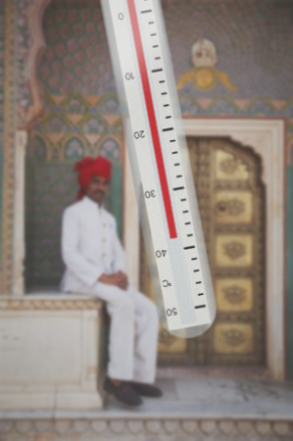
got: 38 °C
